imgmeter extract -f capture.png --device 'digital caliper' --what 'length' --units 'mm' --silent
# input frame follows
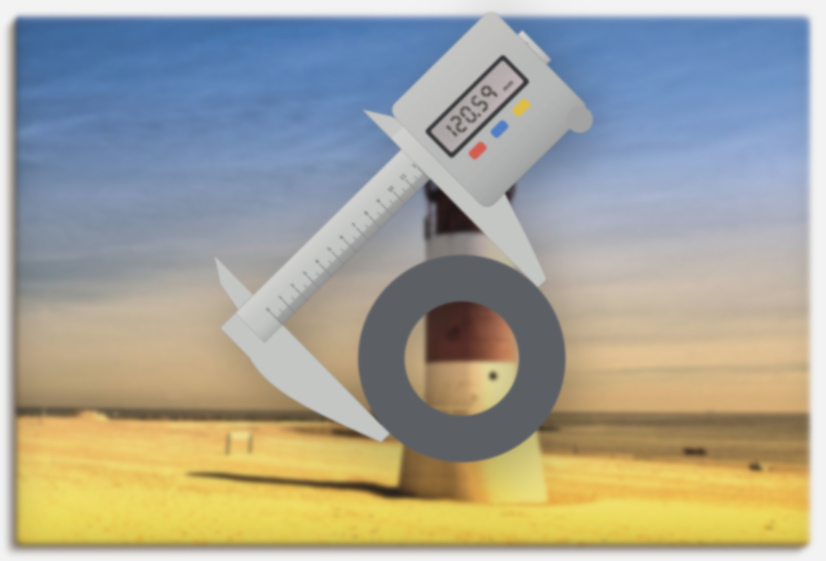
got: 120.59 mm
